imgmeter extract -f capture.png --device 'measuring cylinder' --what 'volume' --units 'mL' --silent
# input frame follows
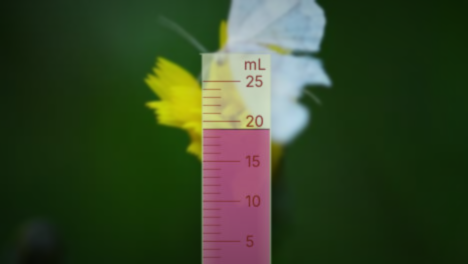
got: 19 mL
